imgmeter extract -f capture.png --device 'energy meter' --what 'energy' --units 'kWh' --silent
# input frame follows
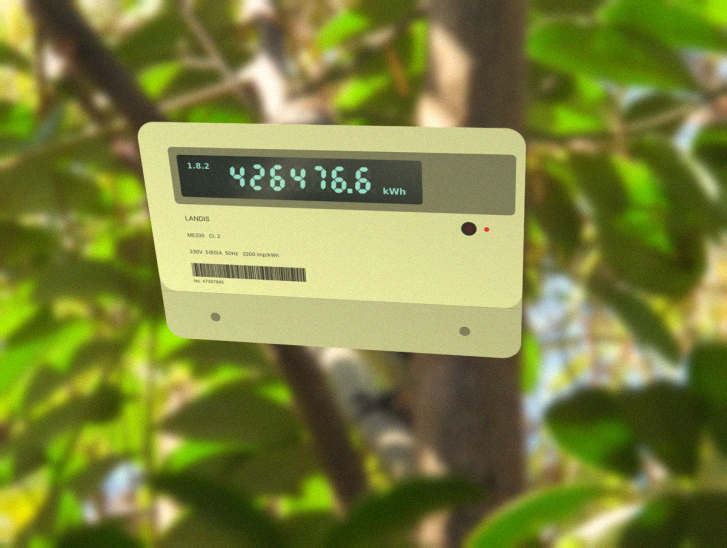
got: 426476.6 kWh
